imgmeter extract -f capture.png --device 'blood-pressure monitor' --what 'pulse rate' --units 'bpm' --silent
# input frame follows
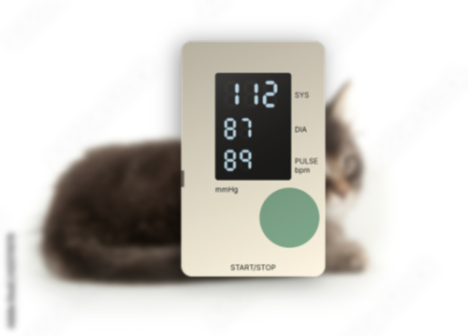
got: 89 bpm
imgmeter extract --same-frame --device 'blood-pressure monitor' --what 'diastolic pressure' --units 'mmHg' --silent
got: 87 mmHg
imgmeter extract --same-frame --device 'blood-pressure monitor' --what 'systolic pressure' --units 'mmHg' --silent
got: 112 mmHg
